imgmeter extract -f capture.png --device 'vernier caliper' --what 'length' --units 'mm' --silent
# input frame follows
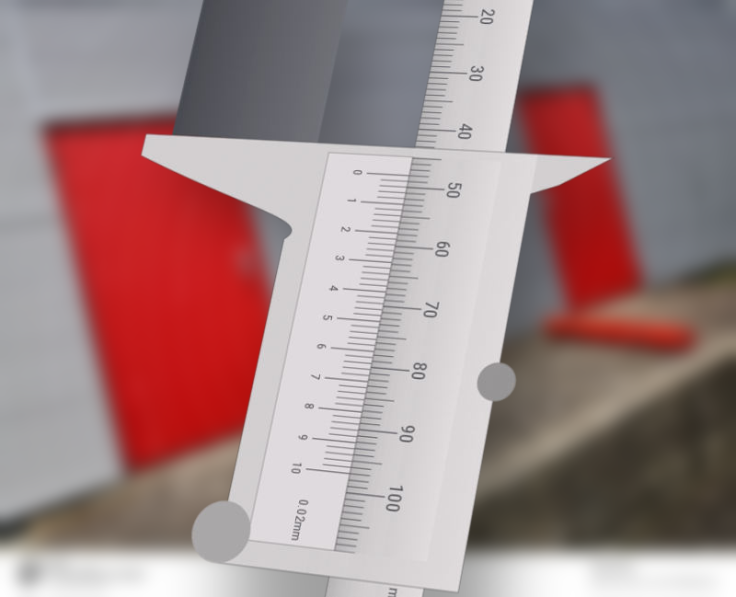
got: 48.0 mm
